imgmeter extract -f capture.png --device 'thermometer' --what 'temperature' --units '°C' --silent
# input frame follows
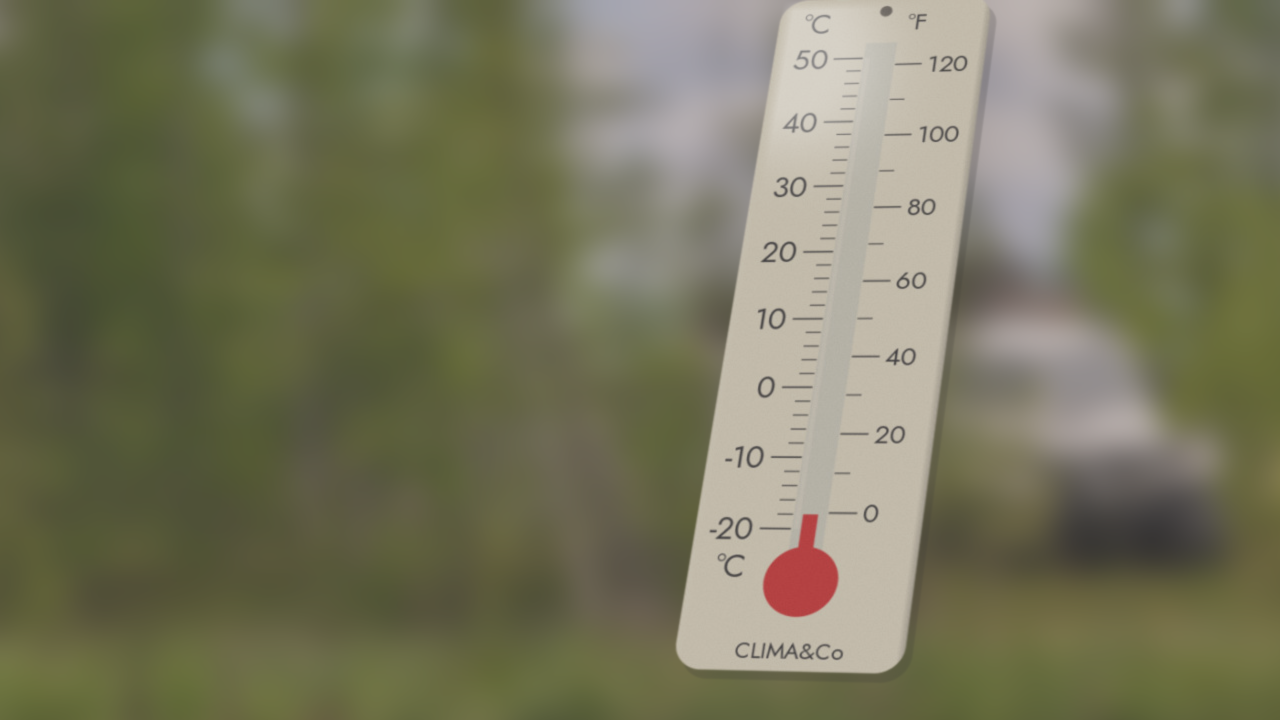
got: -18 °C
